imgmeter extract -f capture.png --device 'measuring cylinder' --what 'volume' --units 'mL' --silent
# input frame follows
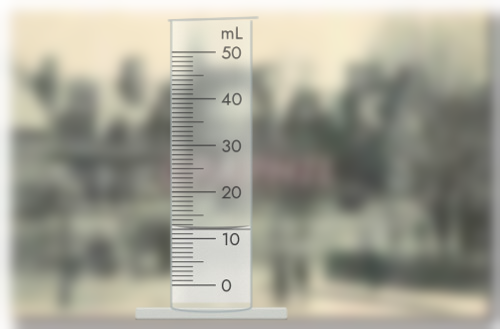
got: 12 mL
